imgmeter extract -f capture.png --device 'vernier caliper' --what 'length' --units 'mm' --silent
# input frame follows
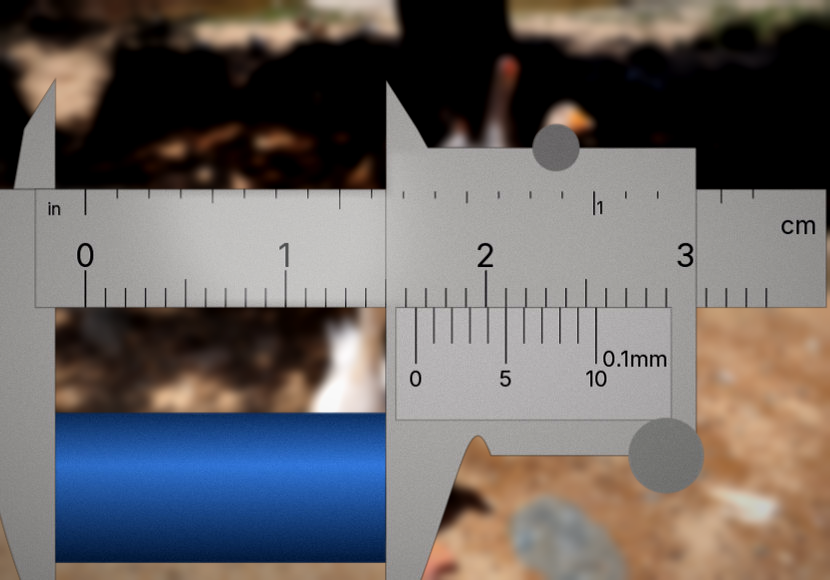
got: 16.5 mm
